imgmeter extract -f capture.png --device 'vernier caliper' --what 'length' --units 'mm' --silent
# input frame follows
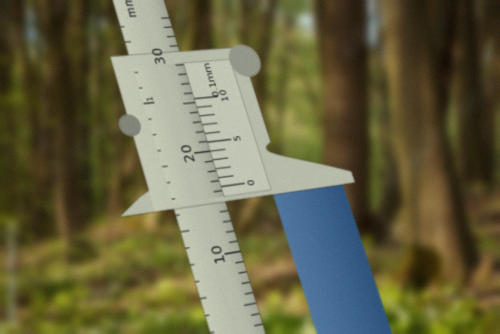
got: 16.4 mm
